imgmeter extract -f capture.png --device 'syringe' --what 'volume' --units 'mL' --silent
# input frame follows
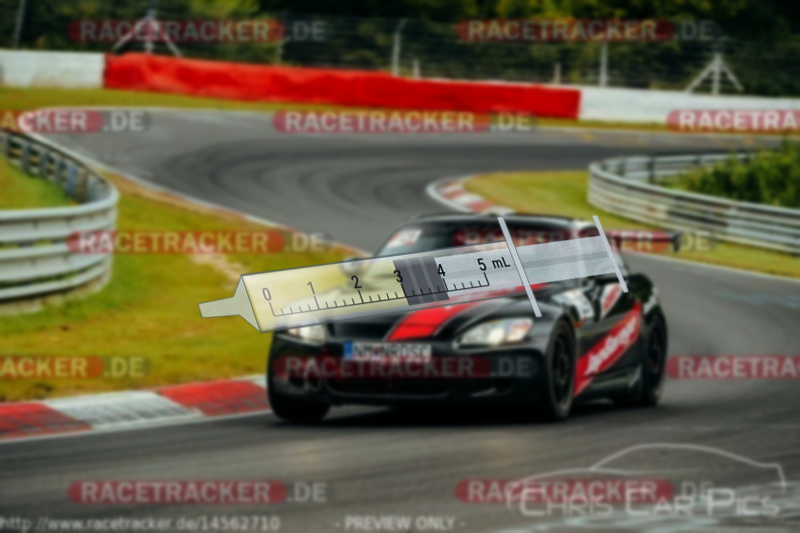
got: 3 mL
